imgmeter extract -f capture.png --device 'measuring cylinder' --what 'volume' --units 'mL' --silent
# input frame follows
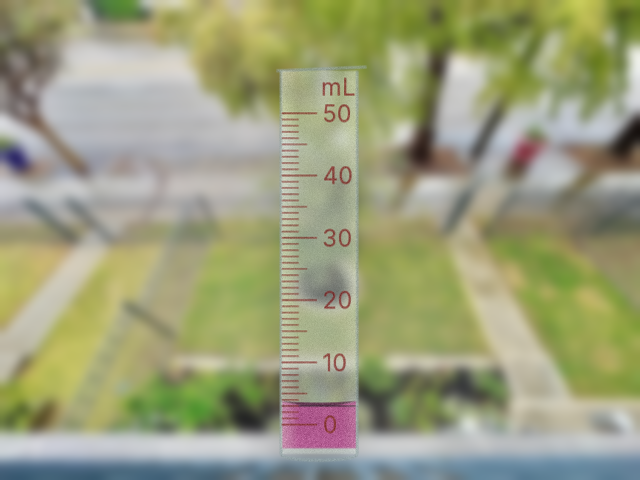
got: 3 mL
